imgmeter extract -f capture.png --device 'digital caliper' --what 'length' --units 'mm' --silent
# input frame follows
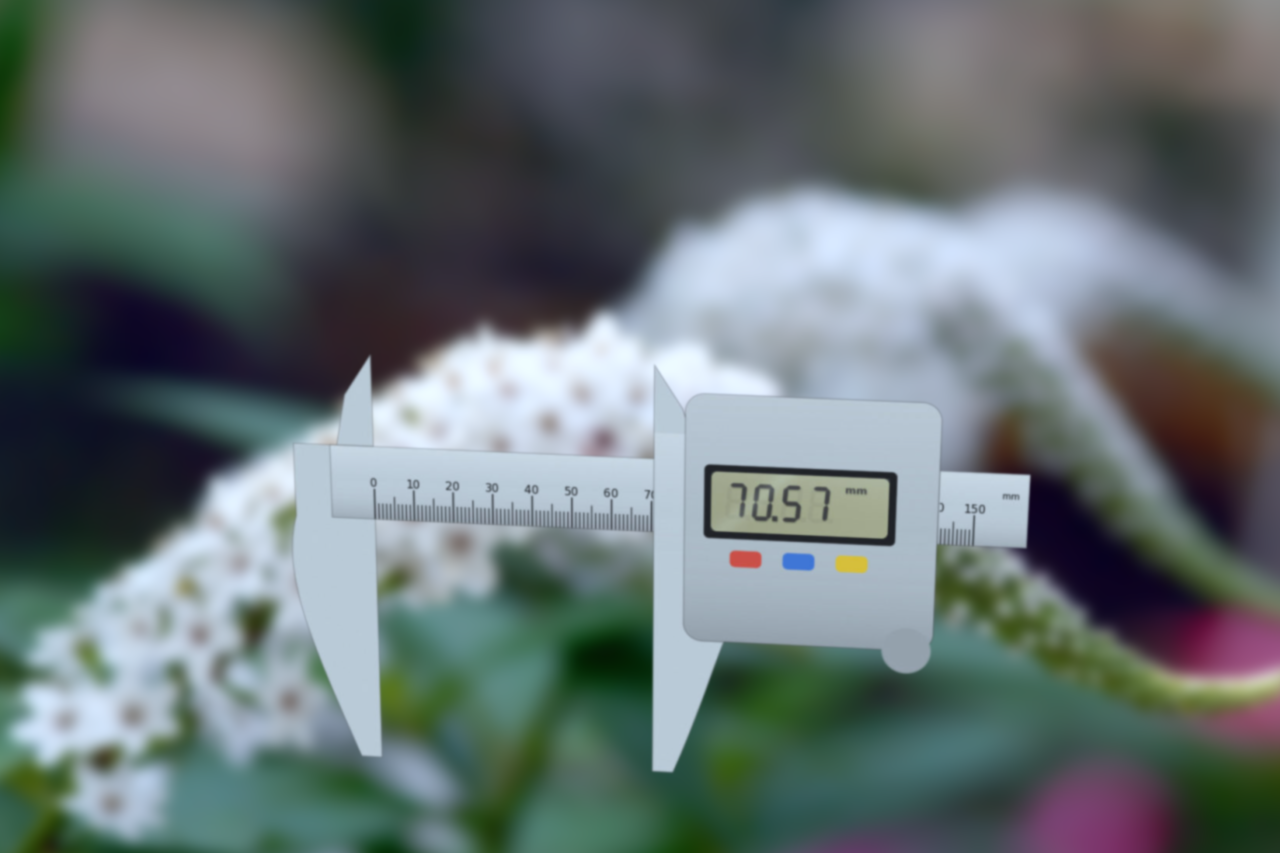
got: 70.57 mm
